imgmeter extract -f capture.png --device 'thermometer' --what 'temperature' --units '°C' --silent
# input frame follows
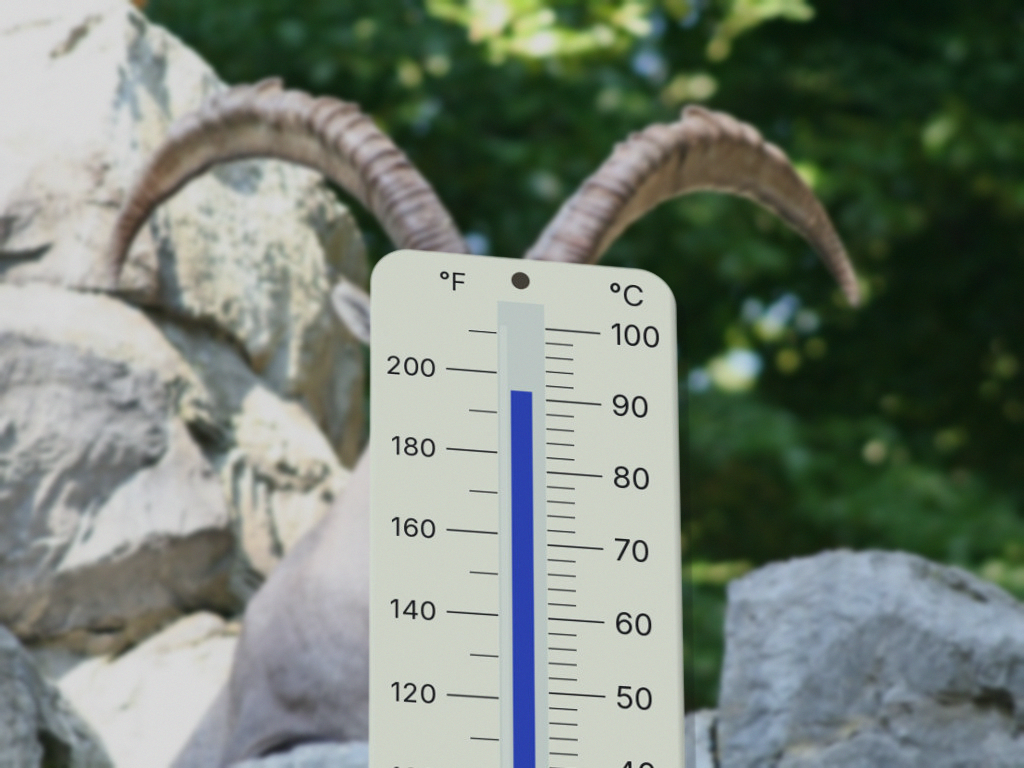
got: 91 °C
